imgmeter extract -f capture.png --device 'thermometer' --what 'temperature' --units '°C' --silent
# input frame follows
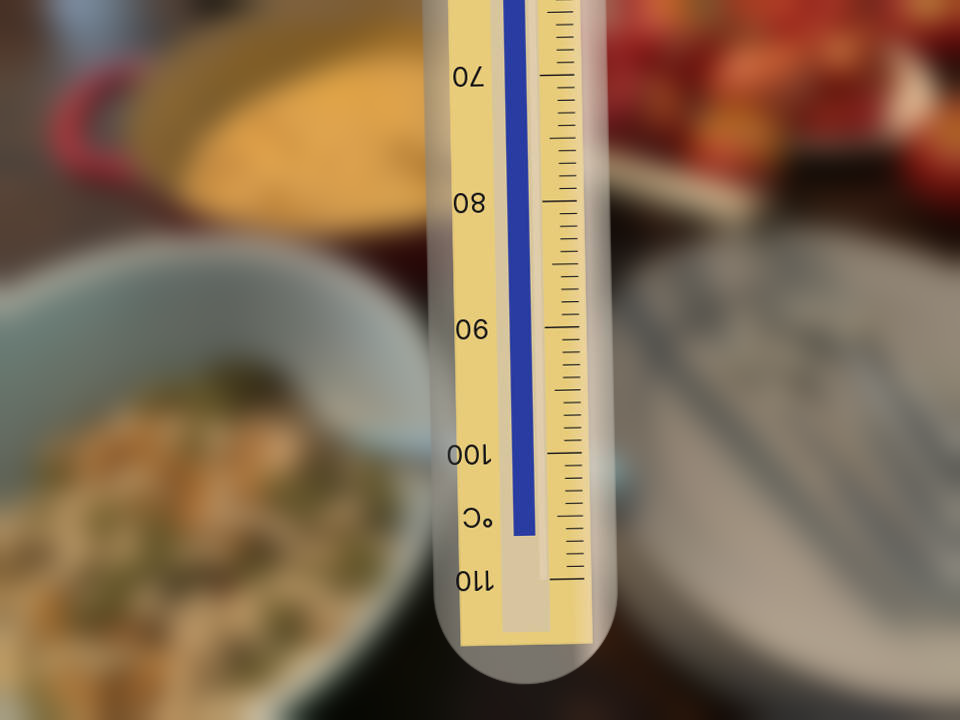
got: 106.5 °C
